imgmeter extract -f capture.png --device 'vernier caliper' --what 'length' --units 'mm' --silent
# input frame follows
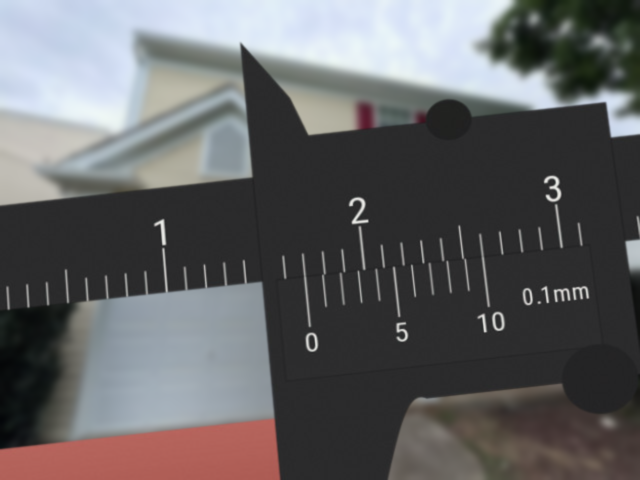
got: 17.0 mm
